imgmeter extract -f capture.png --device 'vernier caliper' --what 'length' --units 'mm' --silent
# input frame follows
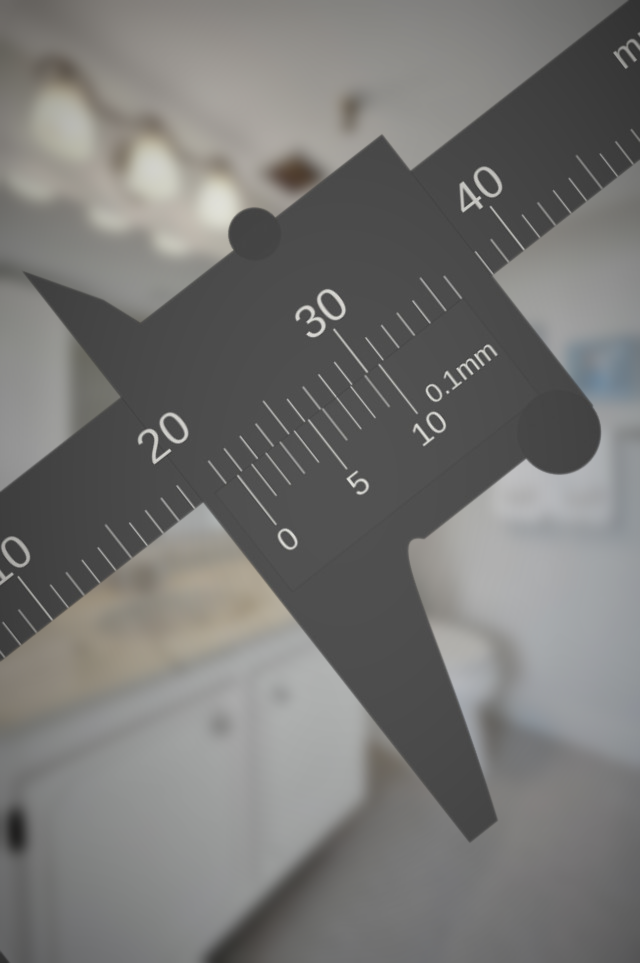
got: 21.7 mm
